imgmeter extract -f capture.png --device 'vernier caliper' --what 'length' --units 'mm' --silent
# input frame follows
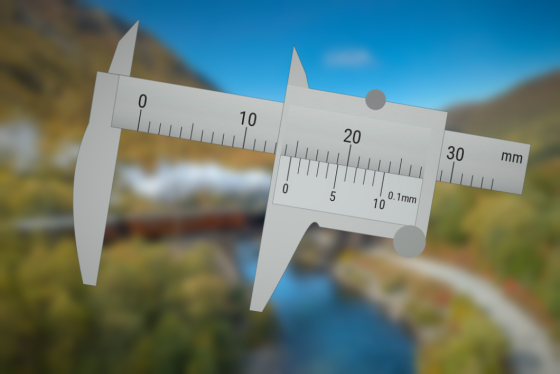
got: 14.6 mm
